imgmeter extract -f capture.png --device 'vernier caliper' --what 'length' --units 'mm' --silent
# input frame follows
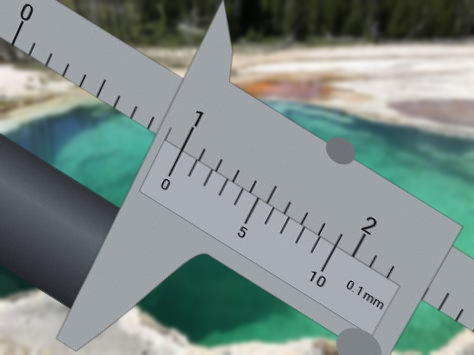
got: 10.0 mm
